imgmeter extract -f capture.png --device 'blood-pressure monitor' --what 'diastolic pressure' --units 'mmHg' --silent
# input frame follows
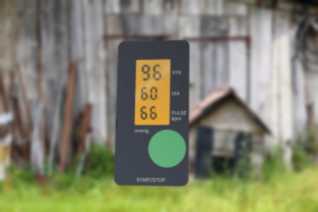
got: 60 mmHg
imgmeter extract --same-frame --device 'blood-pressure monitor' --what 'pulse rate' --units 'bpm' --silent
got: 66 bpm
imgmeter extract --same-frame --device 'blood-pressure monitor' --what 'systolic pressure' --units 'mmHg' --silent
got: 96 mmHg
